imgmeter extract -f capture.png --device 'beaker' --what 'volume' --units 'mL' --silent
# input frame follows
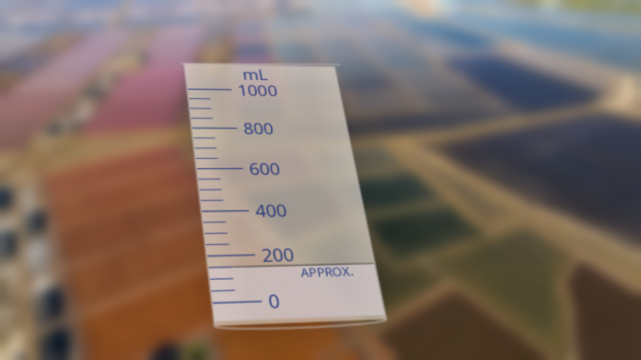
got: 150 mL
